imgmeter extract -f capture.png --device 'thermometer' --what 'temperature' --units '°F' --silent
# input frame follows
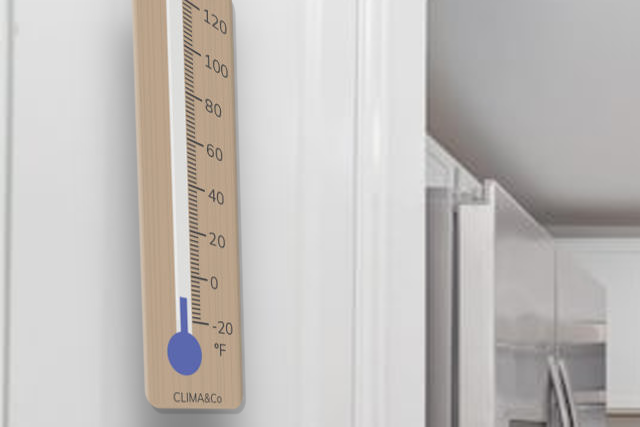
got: -10 °F
